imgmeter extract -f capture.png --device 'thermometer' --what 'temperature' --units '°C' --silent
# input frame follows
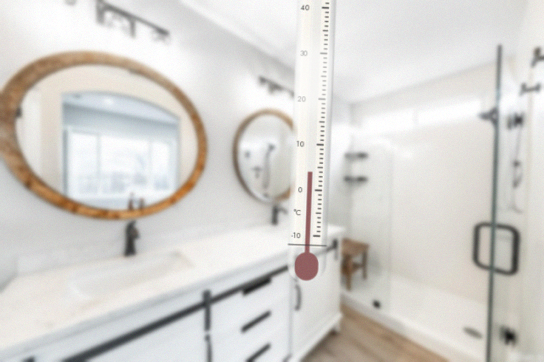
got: 4 °C
